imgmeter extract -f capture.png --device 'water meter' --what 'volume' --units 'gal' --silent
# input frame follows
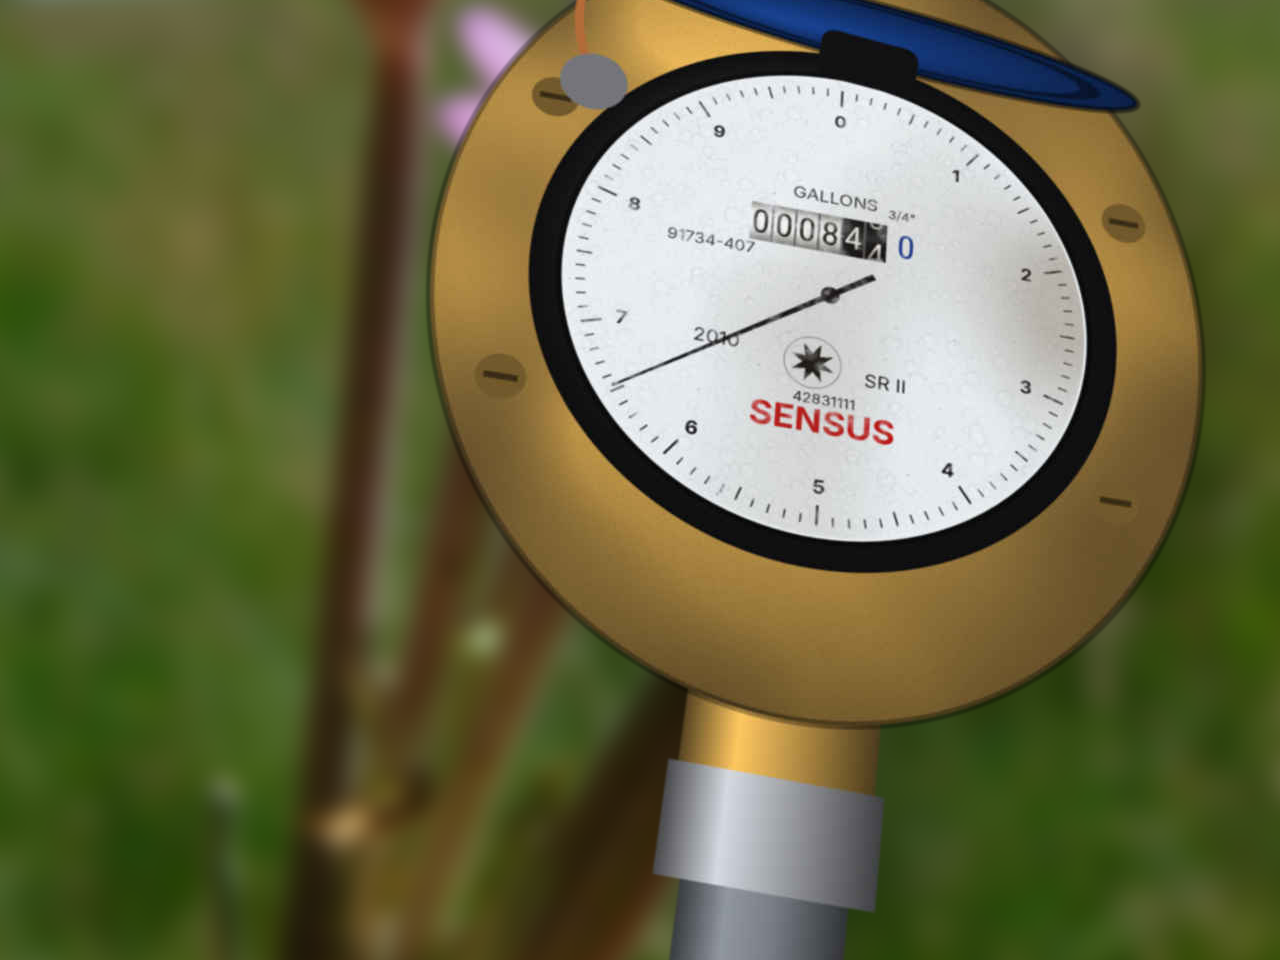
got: 8436.5 gal
